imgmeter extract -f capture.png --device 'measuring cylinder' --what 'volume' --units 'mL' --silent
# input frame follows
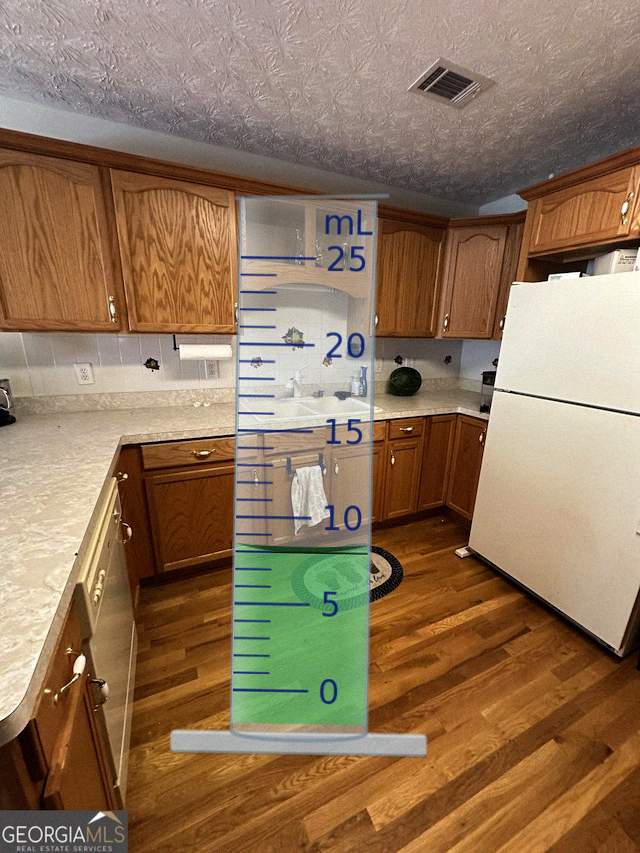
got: 8 mL
